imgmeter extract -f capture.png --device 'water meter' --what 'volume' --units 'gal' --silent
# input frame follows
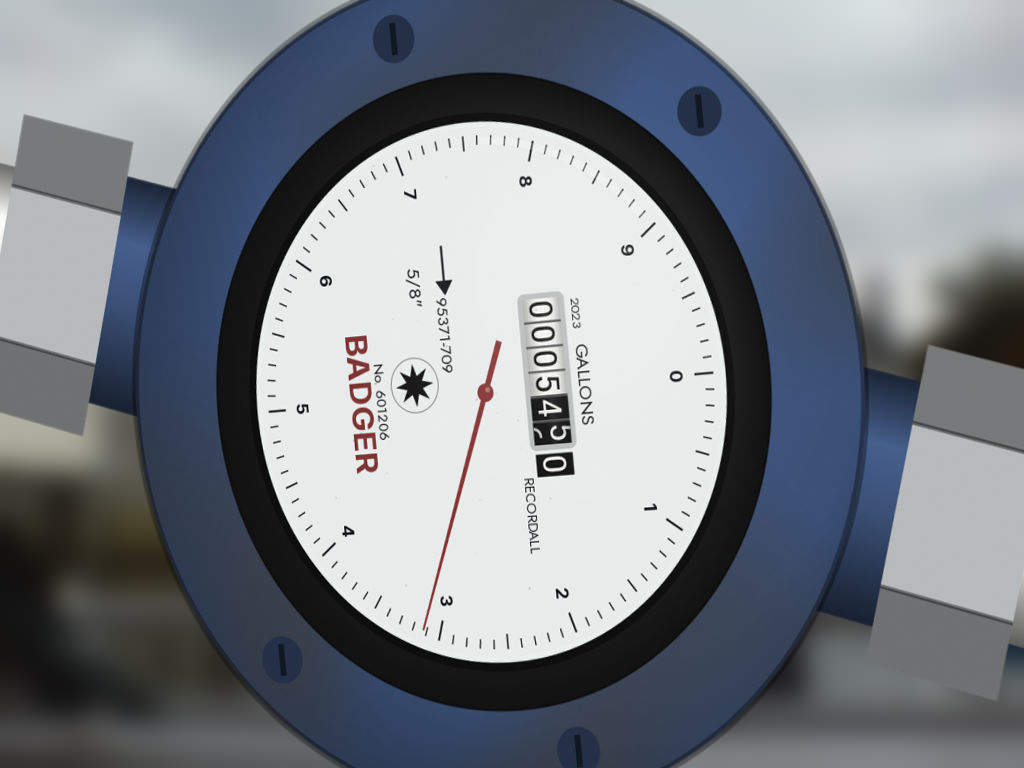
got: 5453.1 gal
